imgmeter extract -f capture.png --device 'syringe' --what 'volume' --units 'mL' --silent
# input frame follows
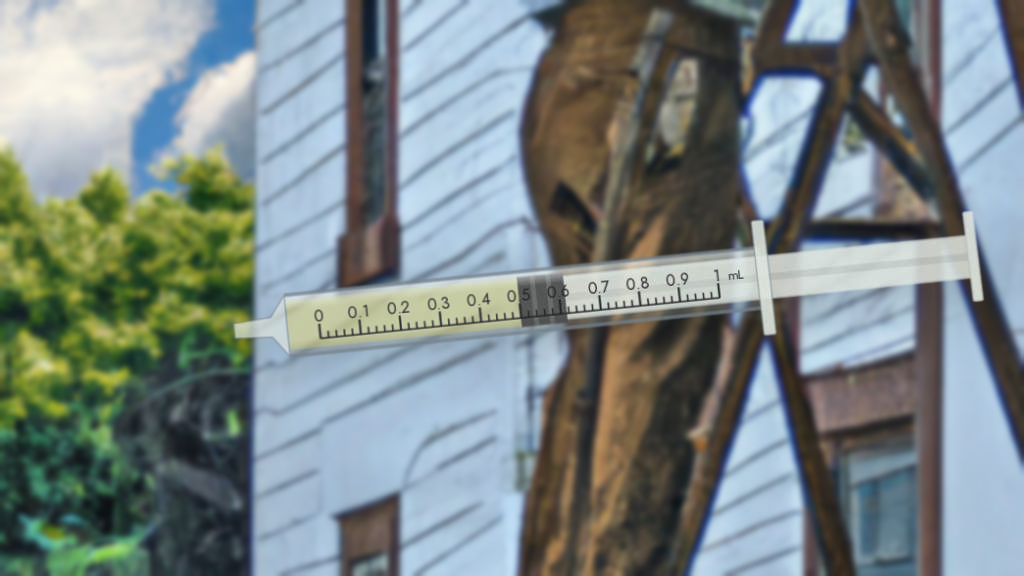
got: 0.5 mL
